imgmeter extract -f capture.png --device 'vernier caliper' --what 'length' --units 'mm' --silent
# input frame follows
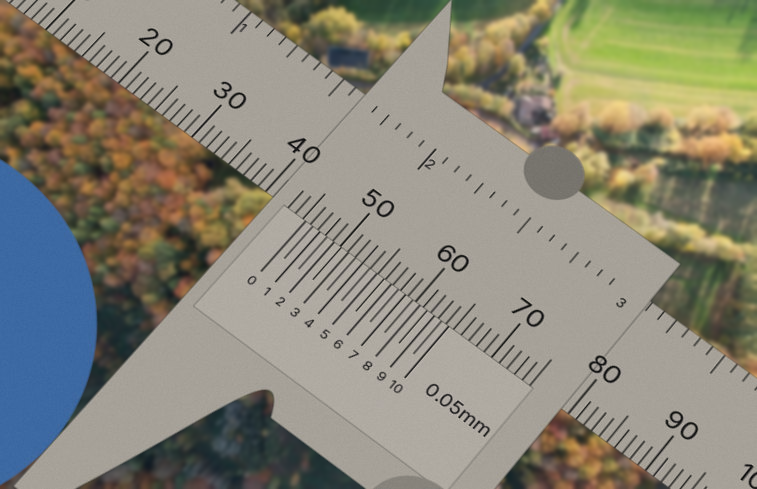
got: 45.4 mm
